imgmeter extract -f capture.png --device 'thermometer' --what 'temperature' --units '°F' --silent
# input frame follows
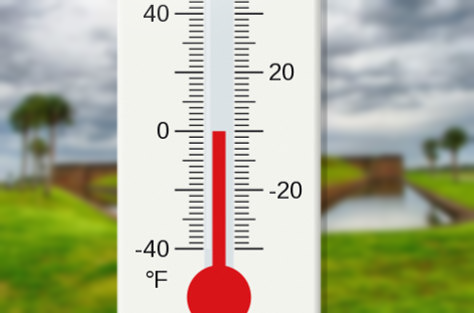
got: 0 °F
